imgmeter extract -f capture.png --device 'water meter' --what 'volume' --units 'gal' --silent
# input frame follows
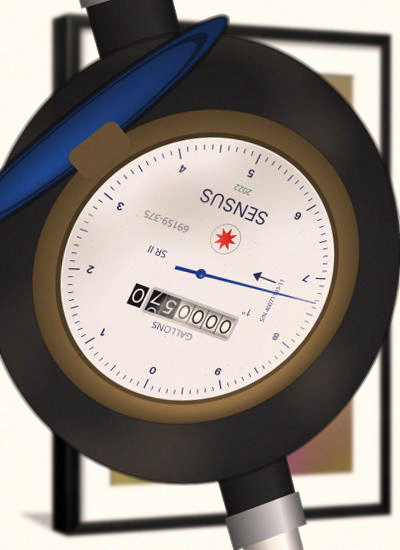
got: 567.3 gal
